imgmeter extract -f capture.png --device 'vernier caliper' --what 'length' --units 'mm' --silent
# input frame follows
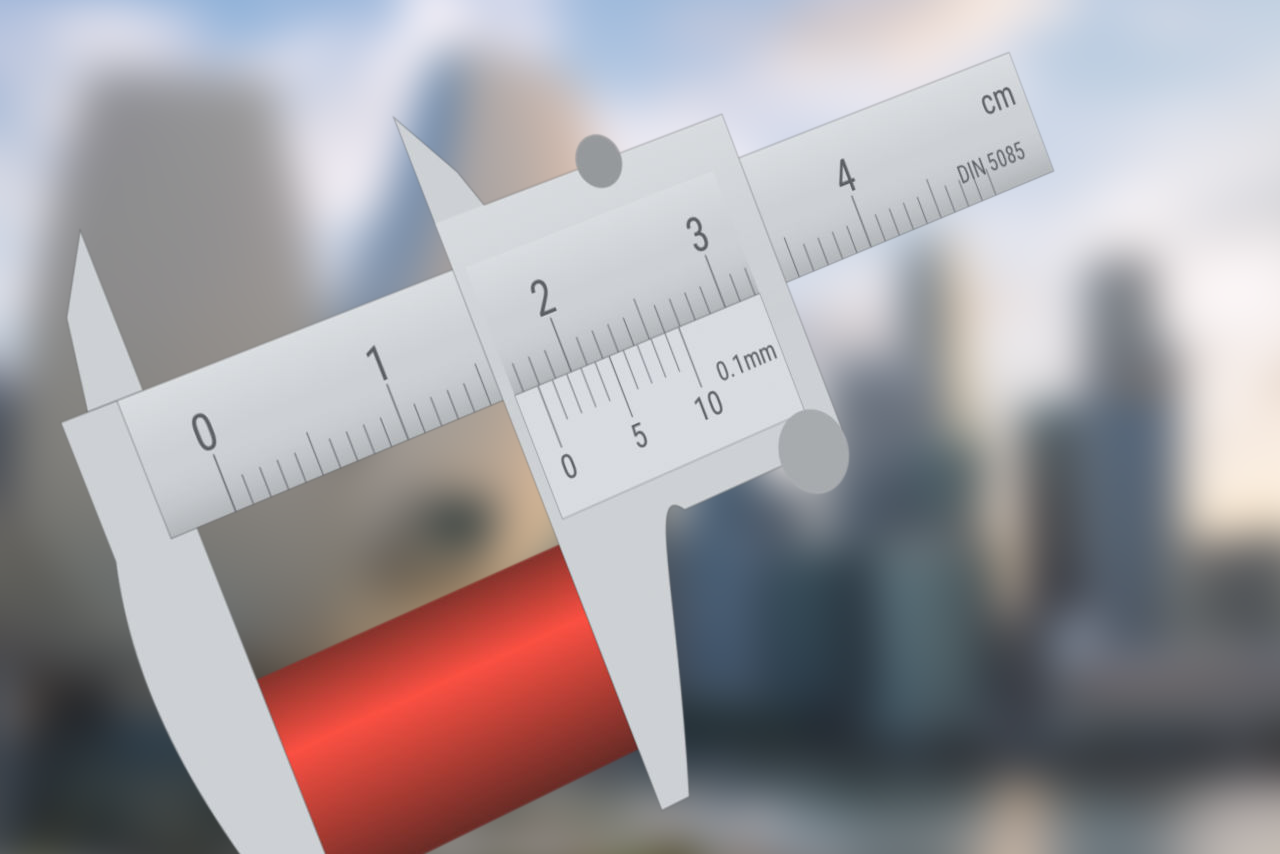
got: 17.9 mm
